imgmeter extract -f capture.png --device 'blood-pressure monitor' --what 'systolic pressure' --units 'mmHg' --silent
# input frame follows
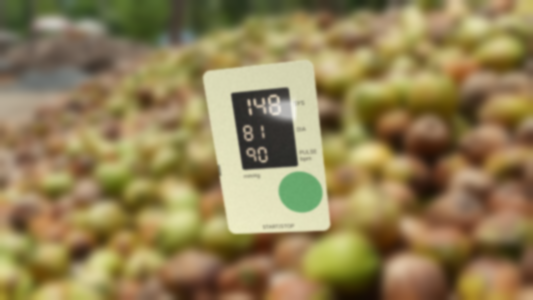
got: 148 mmHg
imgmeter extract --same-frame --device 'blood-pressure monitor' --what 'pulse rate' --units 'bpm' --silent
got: 90 bpm
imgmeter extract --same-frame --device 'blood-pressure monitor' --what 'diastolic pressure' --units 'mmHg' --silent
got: 81 mmHg
